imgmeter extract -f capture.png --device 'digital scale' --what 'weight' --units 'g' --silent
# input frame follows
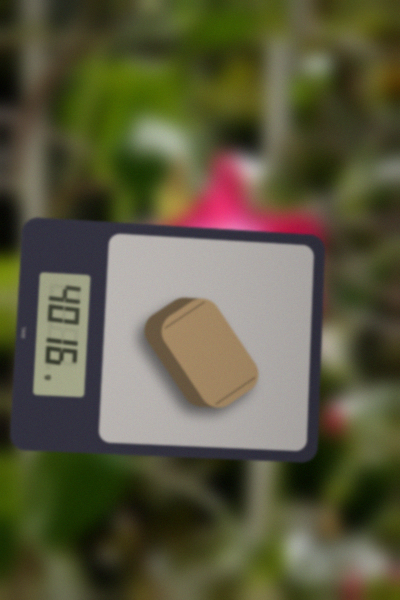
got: 4016 g
